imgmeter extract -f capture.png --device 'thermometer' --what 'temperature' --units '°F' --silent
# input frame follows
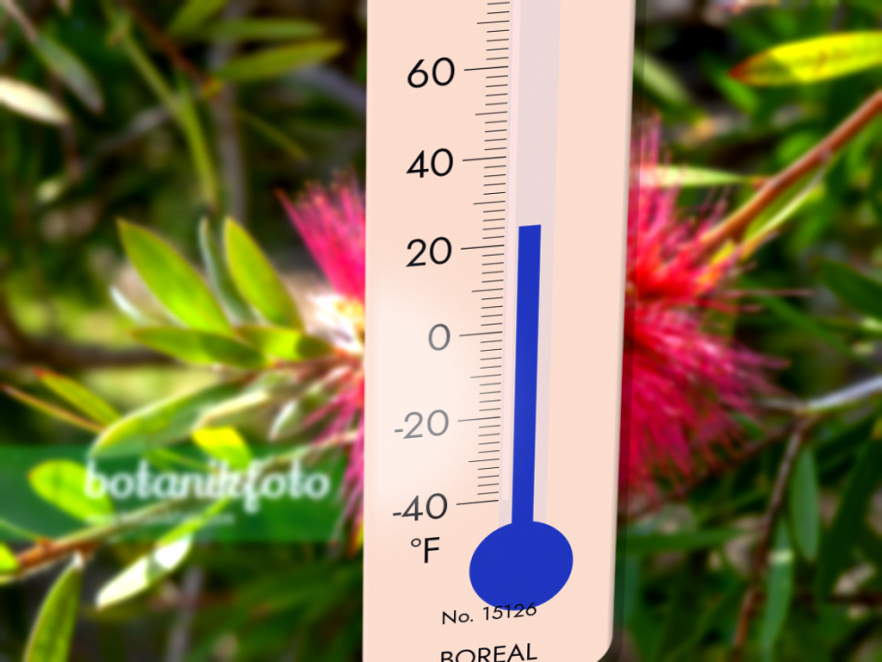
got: 24 °F
